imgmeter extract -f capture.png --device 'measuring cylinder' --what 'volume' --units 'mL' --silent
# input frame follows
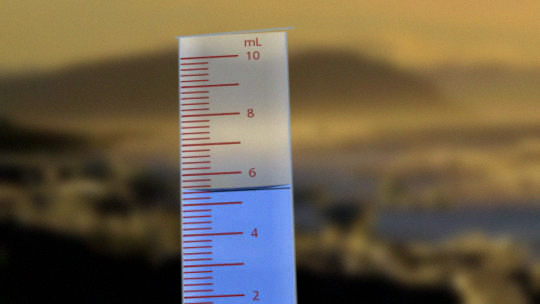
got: 5.4 mL
